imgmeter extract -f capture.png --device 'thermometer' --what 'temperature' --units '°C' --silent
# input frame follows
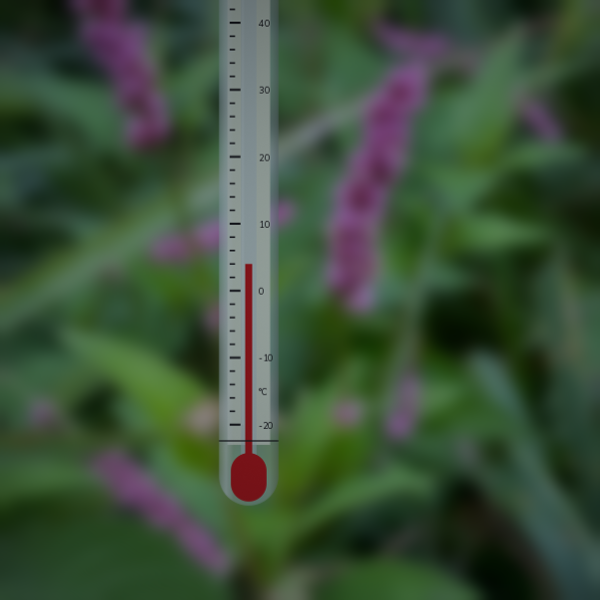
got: 4 °C
